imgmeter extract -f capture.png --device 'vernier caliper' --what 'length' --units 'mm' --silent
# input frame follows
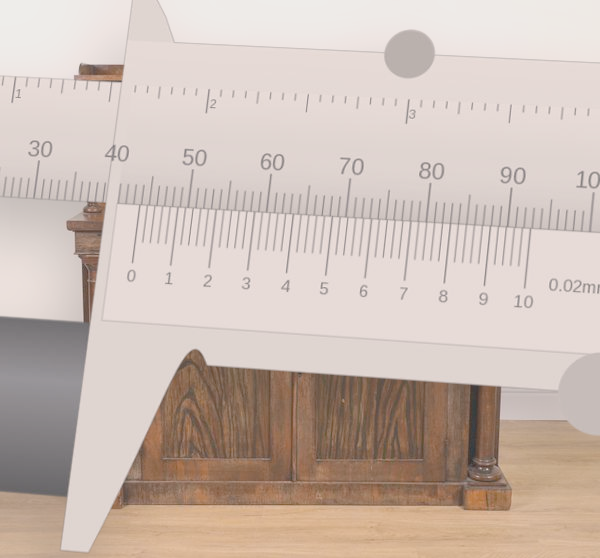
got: 43.8 mm
